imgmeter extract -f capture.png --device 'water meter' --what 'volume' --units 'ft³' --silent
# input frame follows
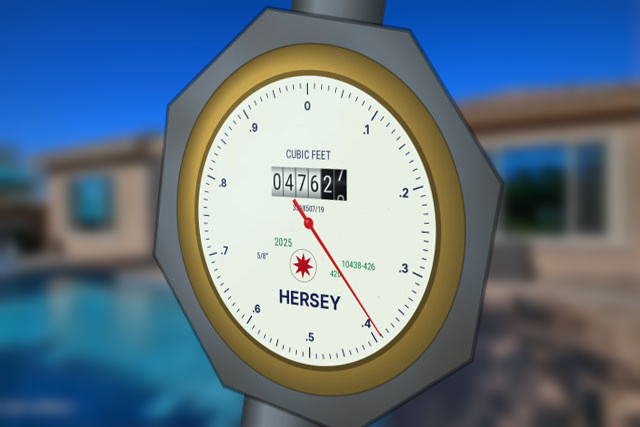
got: 47627.39 ft³
